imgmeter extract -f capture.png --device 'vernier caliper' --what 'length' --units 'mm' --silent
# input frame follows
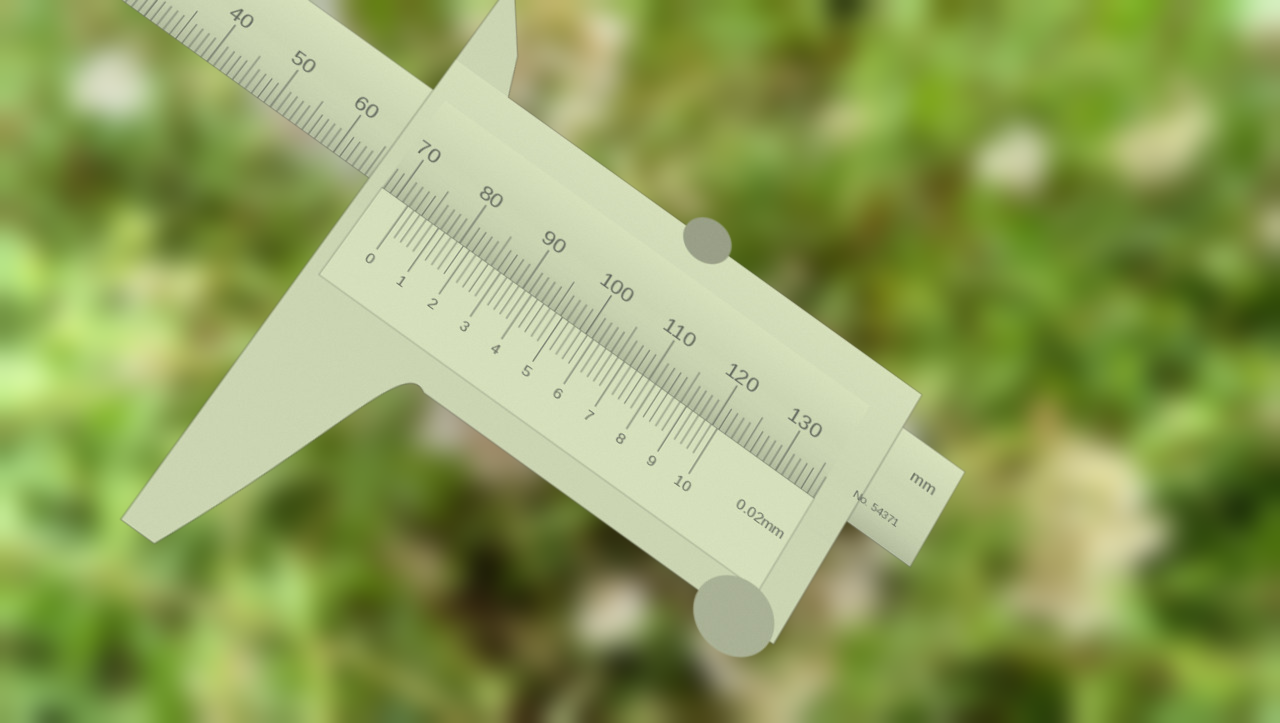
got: 71.8 mm
